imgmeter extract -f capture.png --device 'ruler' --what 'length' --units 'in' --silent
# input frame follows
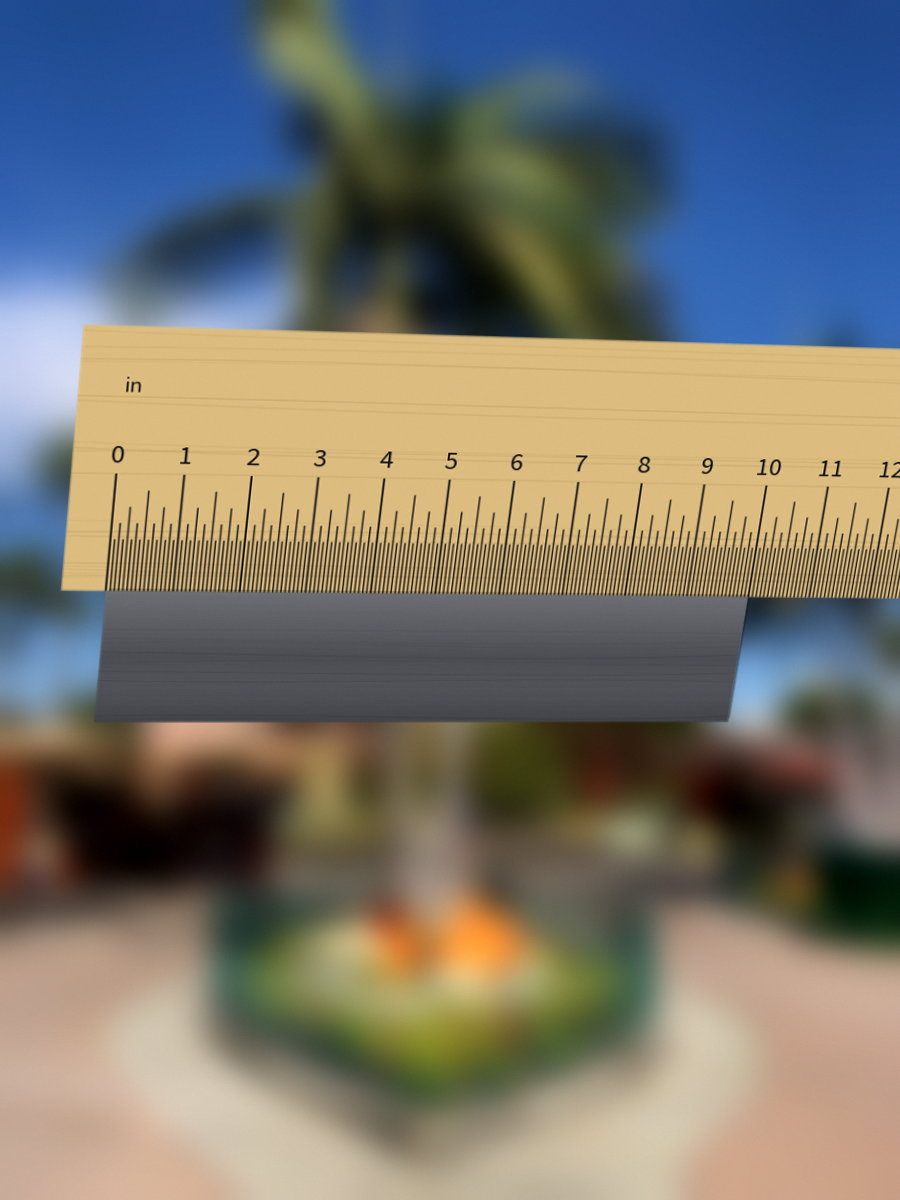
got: 10 in
